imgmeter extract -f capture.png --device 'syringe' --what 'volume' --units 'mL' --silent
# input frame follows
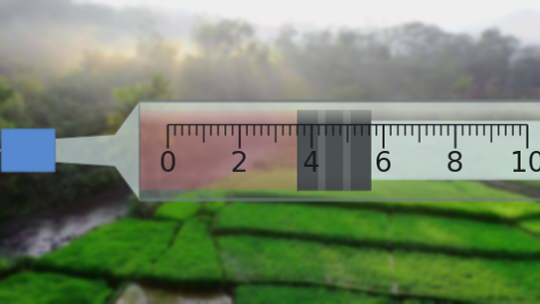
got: 3.6 mL
